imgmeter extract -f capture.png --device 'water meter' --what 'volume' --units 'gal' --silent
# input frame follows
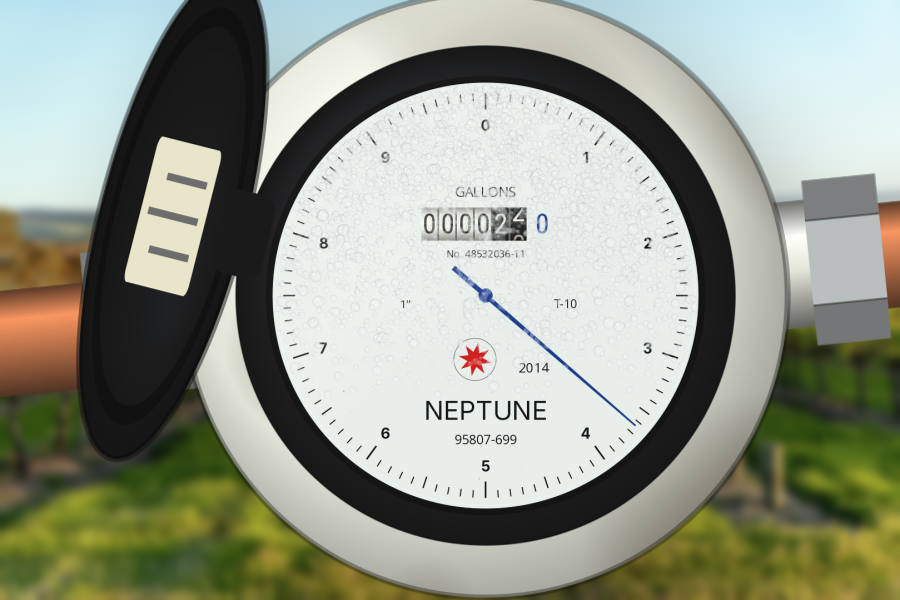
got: 223.6 gal
